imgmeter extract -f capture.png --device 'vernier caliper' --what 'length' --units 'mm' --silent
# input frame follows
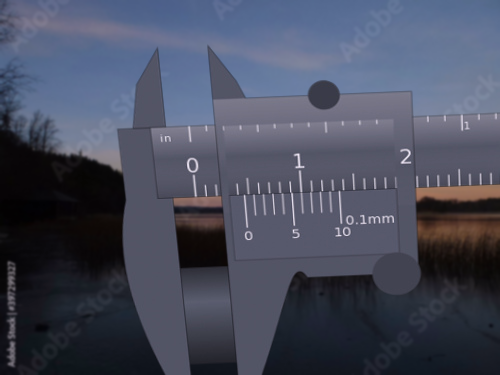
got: 4.6 mm
